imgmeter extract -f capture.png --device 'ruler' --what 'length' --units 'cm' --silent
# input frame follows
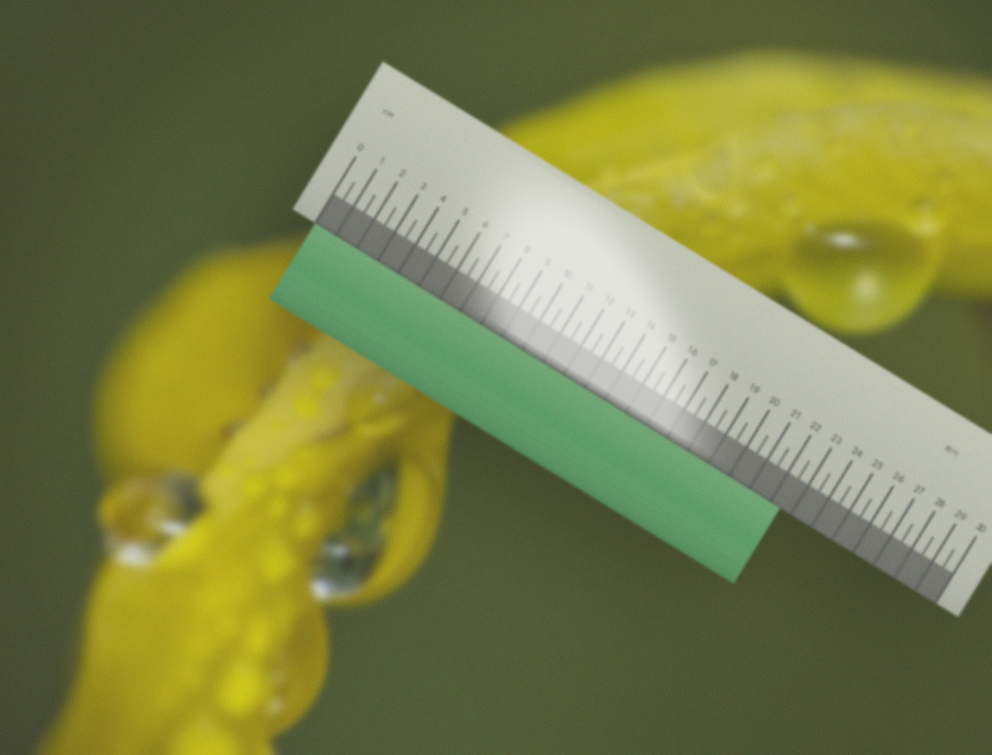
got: 22.5 cm
